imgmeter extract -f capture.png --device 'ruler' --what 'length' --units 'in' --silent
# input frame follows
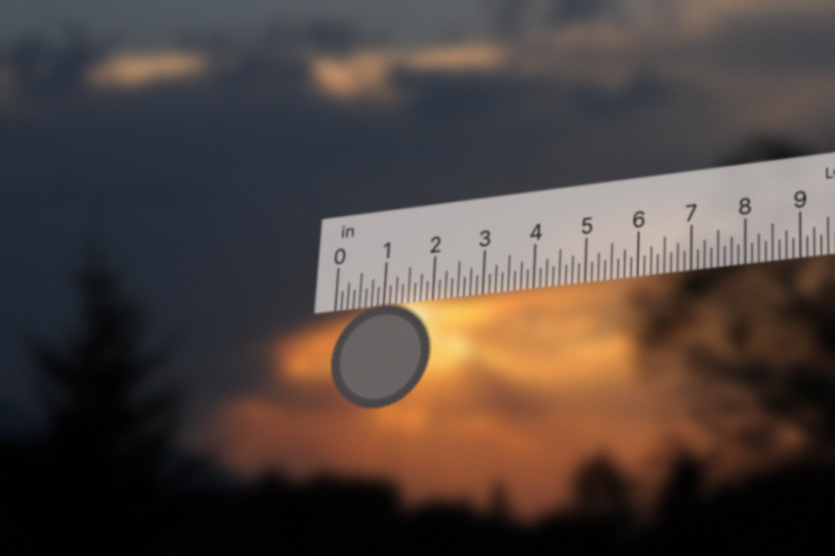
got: 2 in
